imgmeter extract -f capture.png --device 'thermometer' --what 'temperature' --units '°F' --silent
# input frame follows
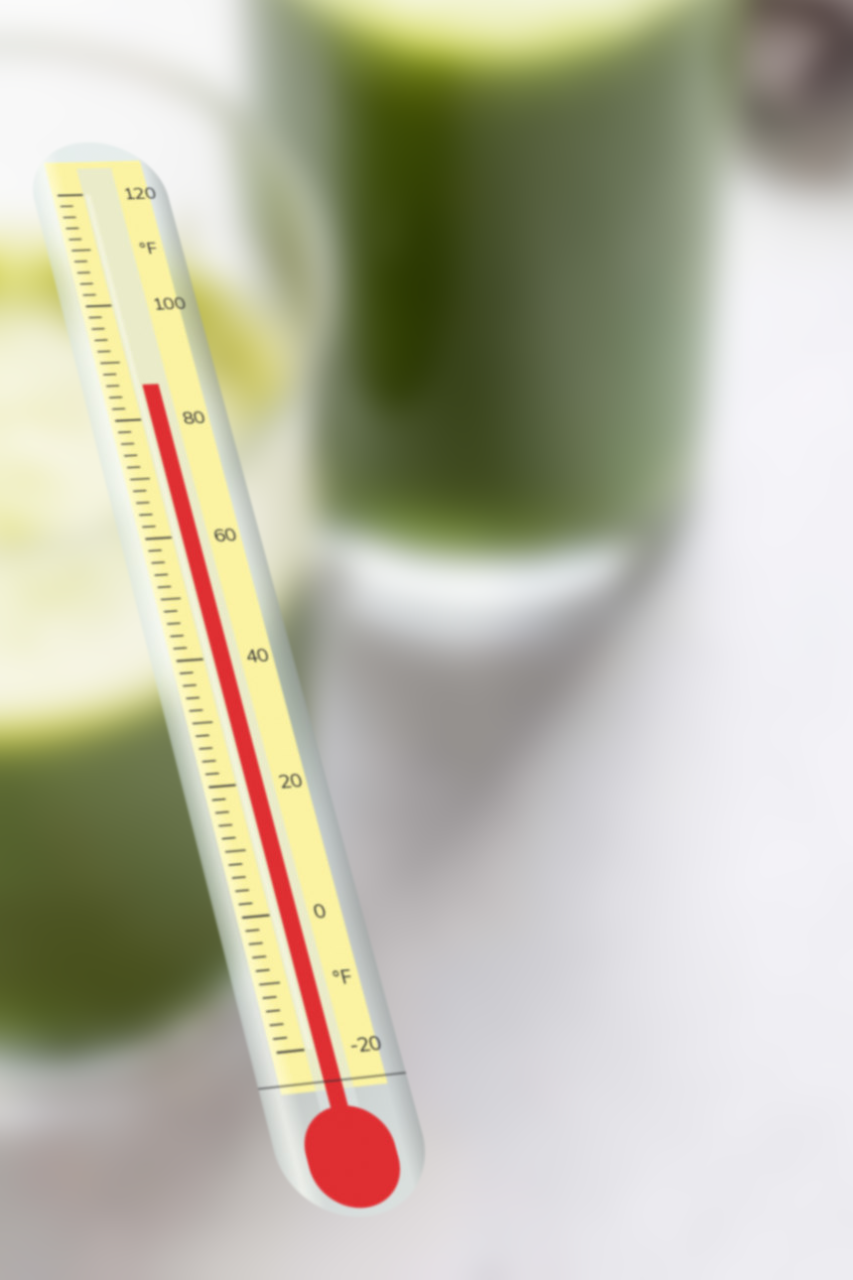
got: 86 °F
